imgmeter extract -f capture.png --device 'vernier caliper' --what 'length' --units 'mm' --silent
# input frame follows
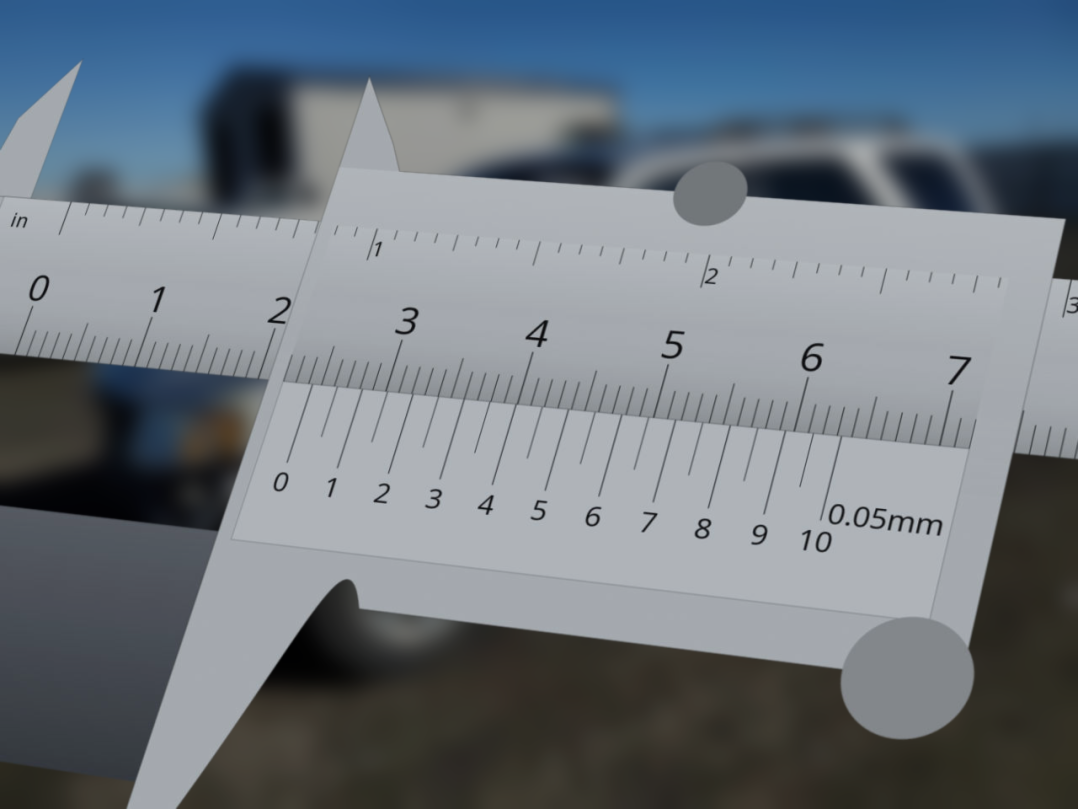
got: 24.3 mm
